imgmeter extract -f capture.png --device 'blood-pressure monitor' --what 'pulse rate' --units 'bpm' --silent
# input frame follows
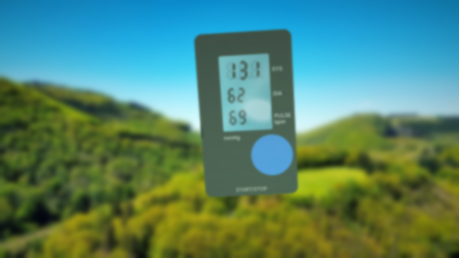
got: 69 bpm
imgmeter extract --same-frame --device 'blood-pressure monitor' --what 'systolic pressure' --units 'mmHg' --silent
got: 131 mmHg
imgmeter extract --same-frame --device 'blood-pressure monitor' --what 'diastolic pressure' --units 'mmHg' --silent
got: 62 mmHg
